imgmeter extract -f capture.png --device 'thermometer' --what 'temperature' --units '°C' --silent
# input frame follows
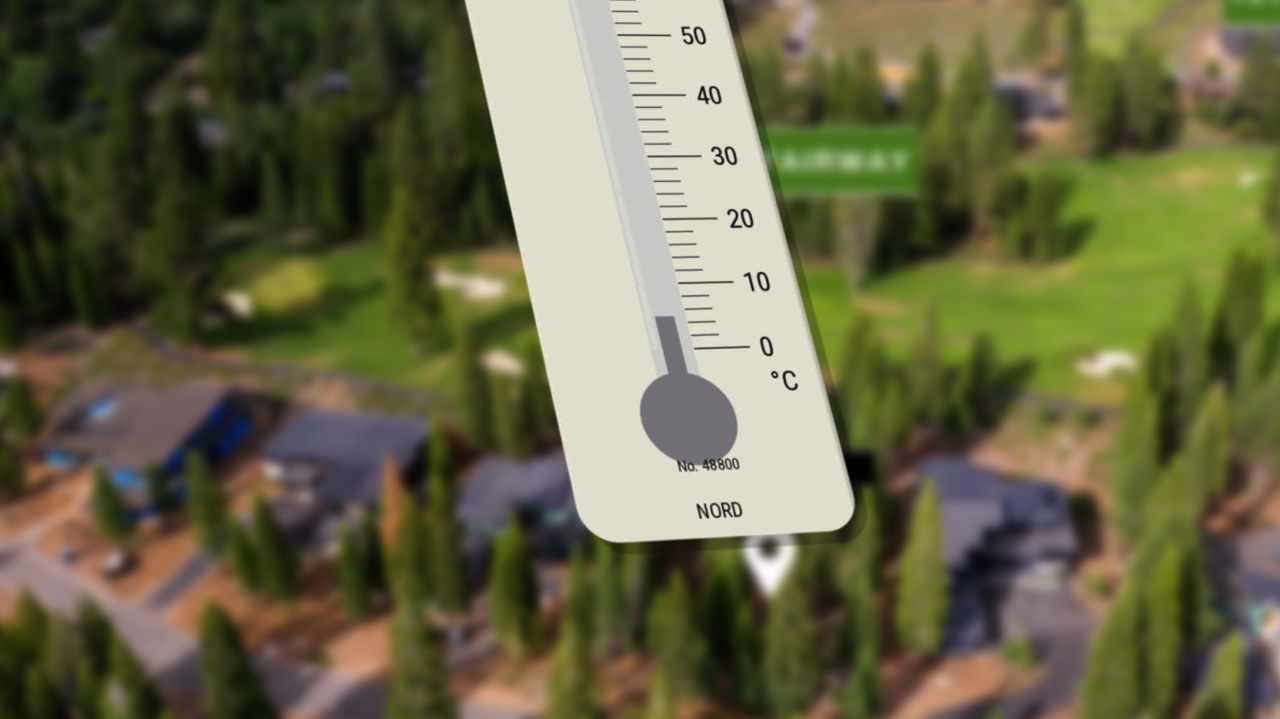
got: 5 °C
